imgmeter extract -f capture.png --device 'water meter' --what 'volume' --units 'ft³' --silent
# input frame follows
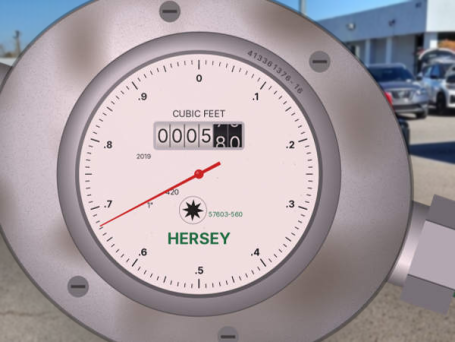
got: 579.67 ft³
